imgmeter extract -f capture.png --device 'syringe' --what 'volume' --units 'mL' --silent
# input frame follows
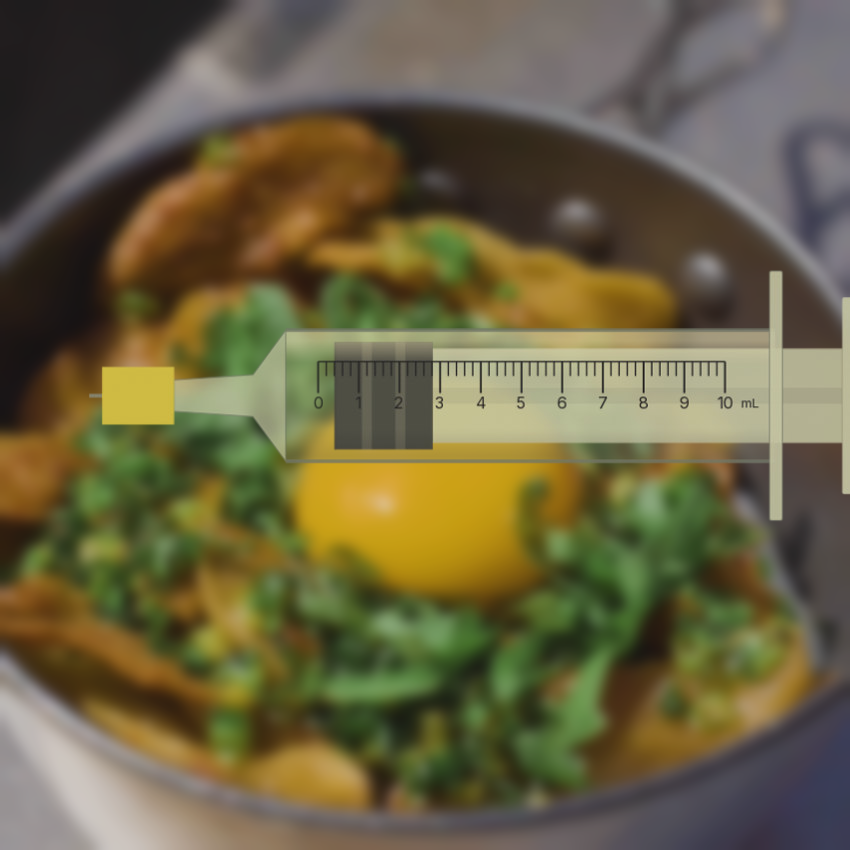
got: 0.4 mL
